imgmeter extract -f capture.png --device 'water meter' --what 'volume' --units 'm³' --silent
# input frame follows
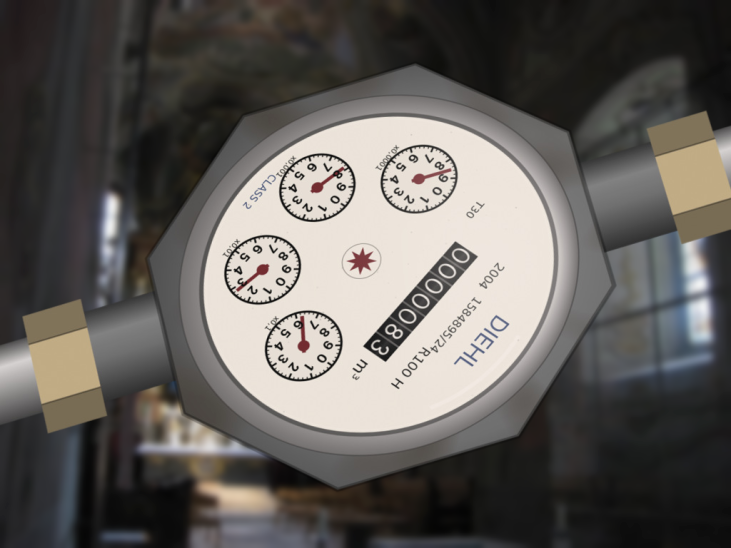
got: 83.6278 m³
